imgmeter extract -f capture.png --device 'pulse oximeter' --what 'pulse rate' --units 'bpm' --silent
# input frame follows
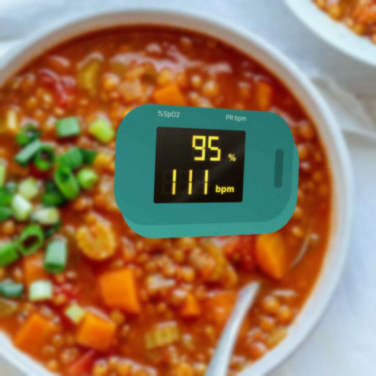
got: 111 bpm
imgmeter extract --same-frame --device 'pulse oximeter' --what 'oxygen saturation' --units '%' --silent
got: 95 %
